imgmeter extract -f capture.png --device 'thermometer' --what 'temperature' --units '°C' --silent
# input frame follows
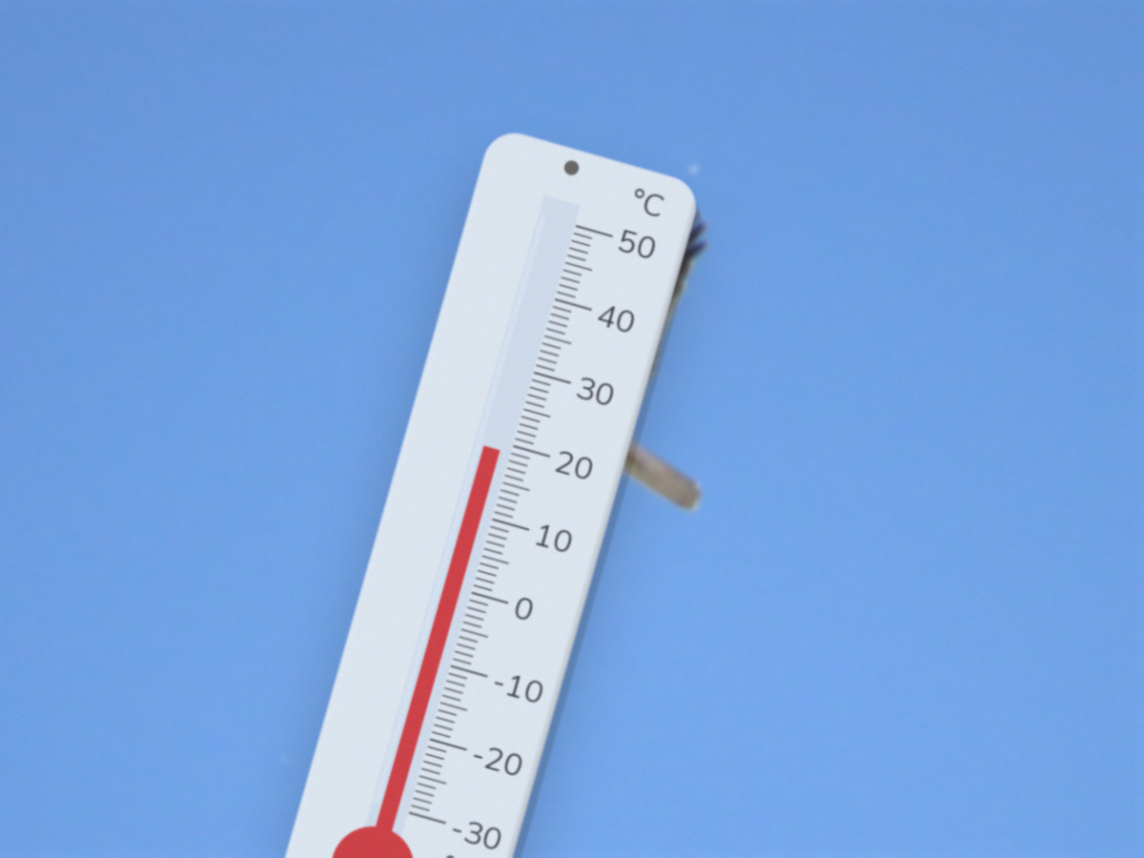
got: 19 °C
